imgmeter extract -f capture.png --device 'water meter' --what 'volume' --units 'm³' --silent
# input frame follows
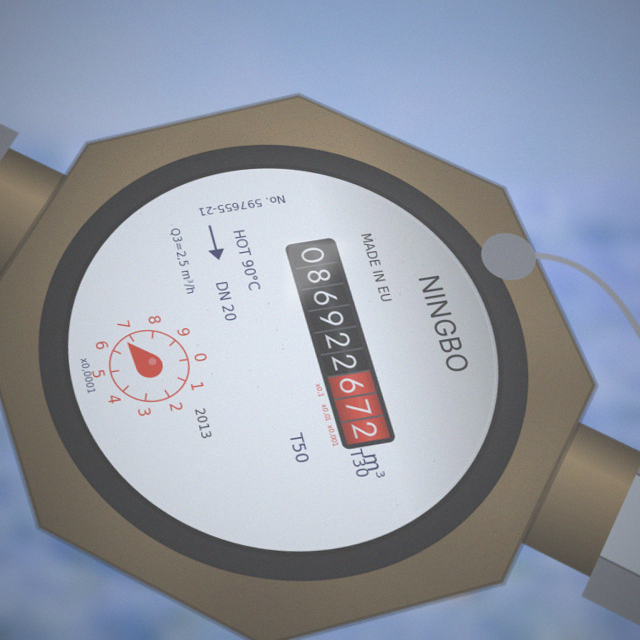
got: 86922.6726 m³
